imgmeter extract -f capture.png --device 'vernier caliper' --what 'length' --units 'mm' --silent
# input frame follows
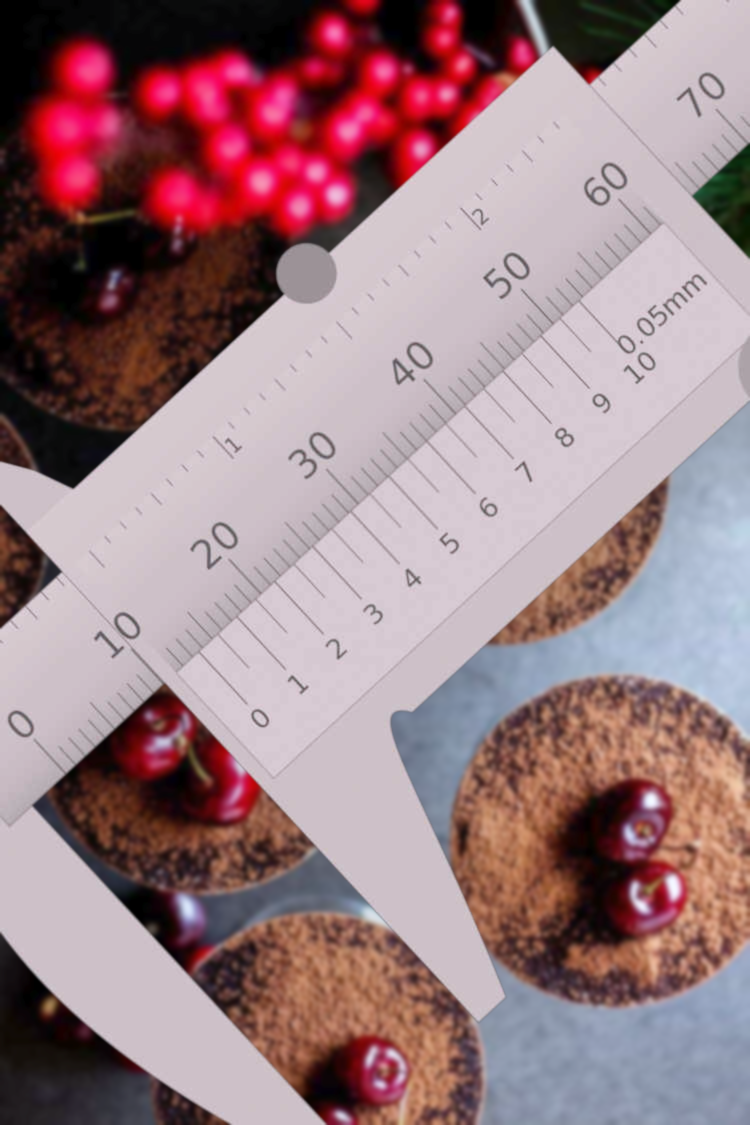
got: 13.6 mm
